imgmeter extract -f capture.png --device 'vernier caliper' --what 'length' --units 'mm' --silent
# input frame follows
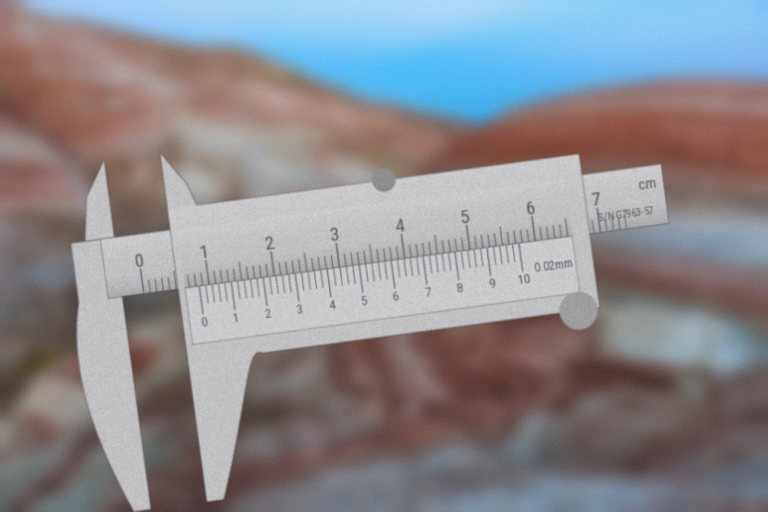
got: 8.5 mm
